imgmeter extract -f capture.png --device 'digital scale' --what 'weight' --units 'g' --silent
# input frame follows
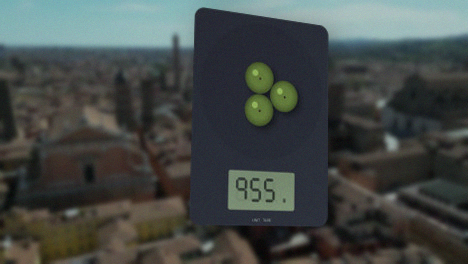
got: 955 g
